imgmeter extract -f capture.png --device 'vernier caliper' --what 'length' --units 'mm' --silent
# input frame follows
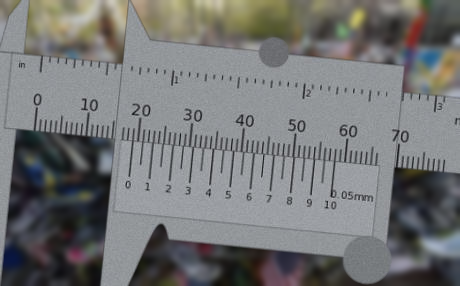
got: 19.0 mm
